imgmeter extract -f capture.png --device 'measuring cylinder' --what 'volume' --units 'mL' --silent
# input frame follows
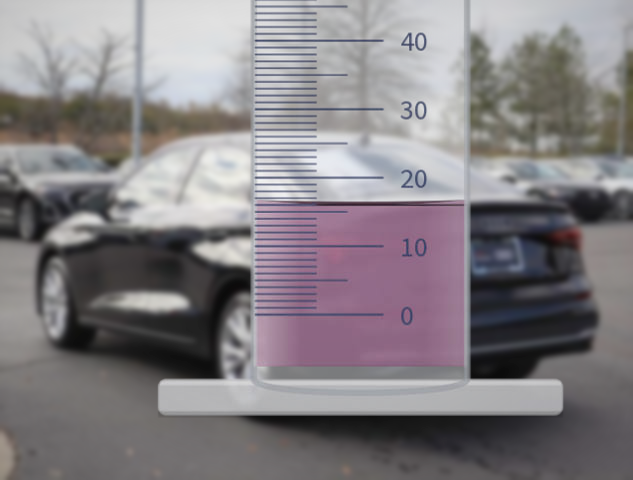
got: 16 mL
